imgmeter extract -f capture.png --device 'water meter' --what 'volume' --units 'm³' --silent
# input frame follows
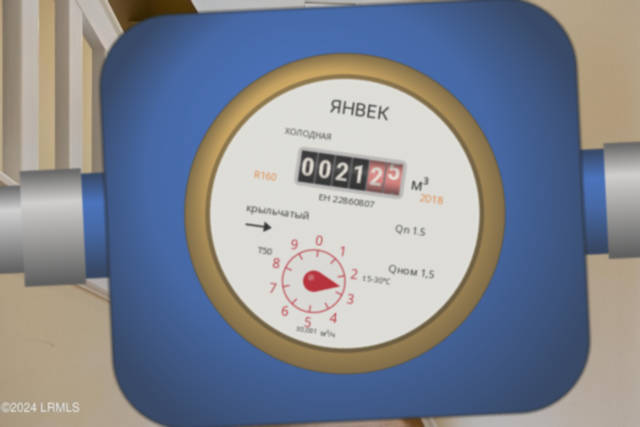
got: 21.252 m³
